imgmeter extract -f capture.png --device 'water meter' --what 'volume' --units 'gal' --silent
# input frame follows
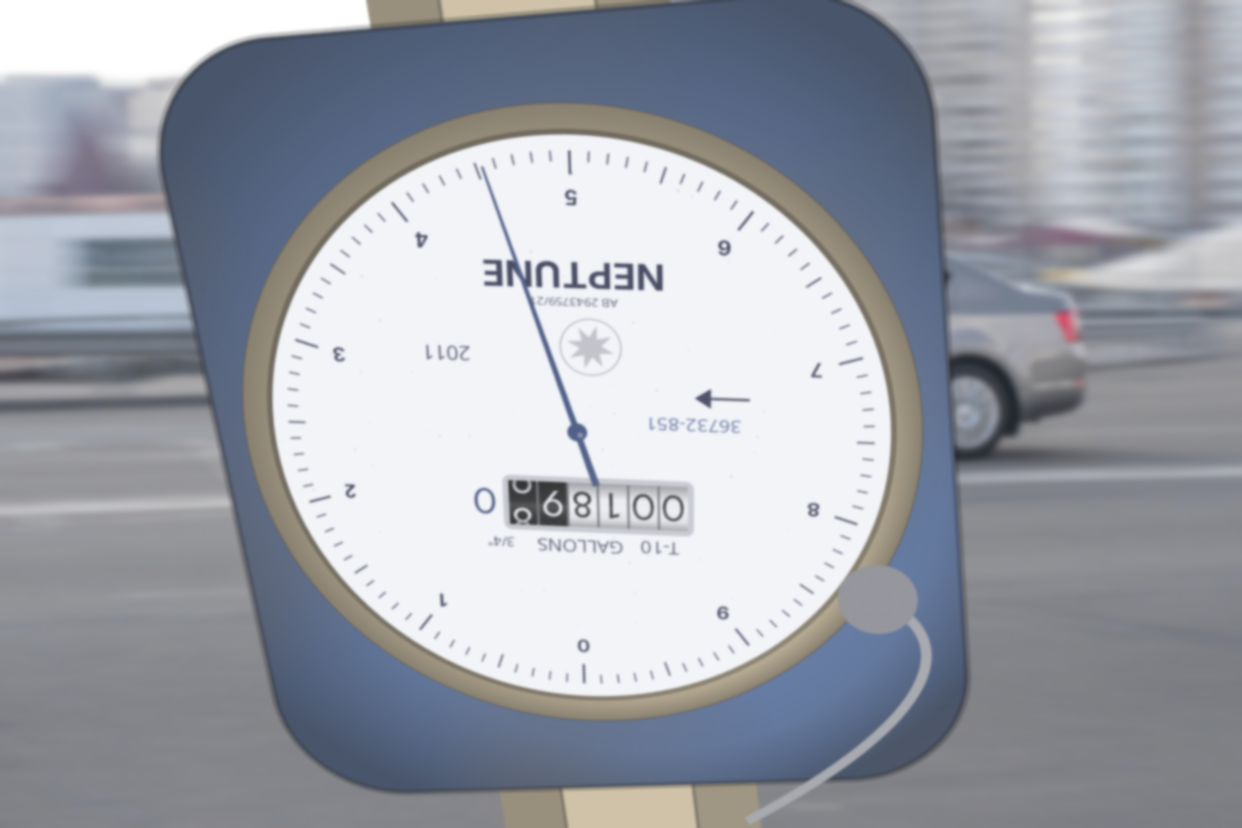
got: 18984.5 gal
